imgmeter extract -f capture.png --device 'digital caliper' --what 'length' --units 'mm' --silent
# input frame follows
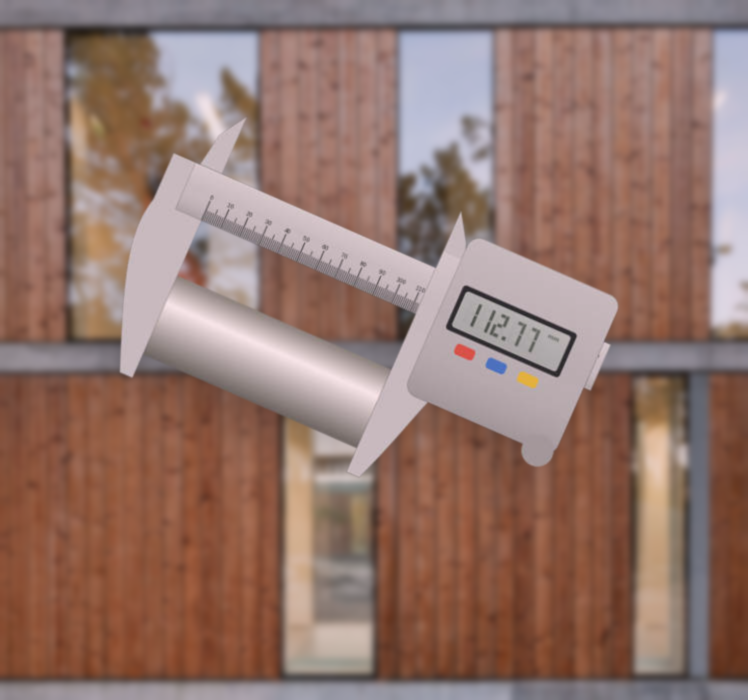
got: 112.77 mm
